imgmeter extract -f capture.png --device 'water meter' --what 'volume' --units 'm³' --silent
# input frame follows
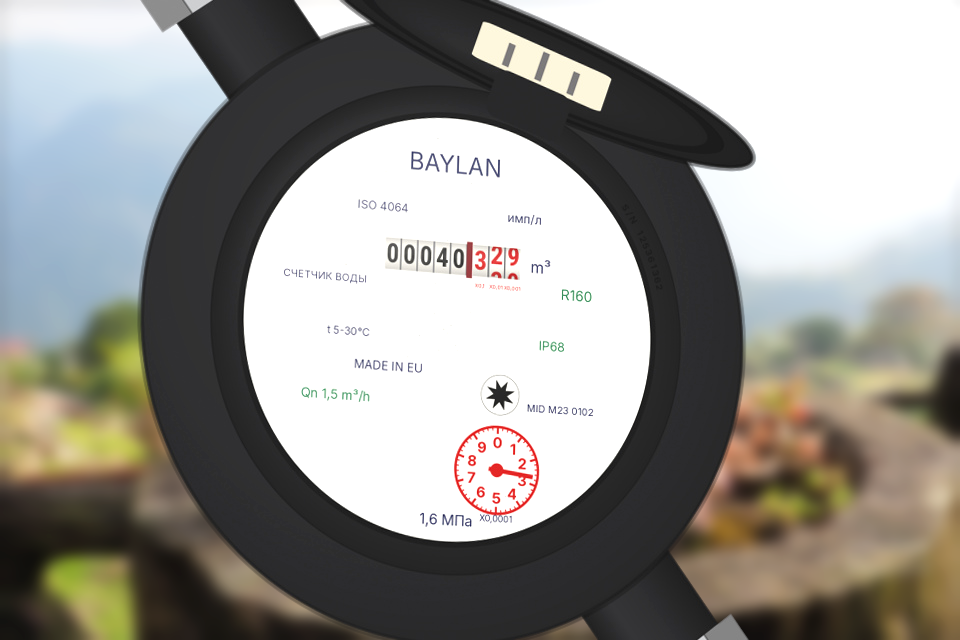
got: 40.3292 m³
